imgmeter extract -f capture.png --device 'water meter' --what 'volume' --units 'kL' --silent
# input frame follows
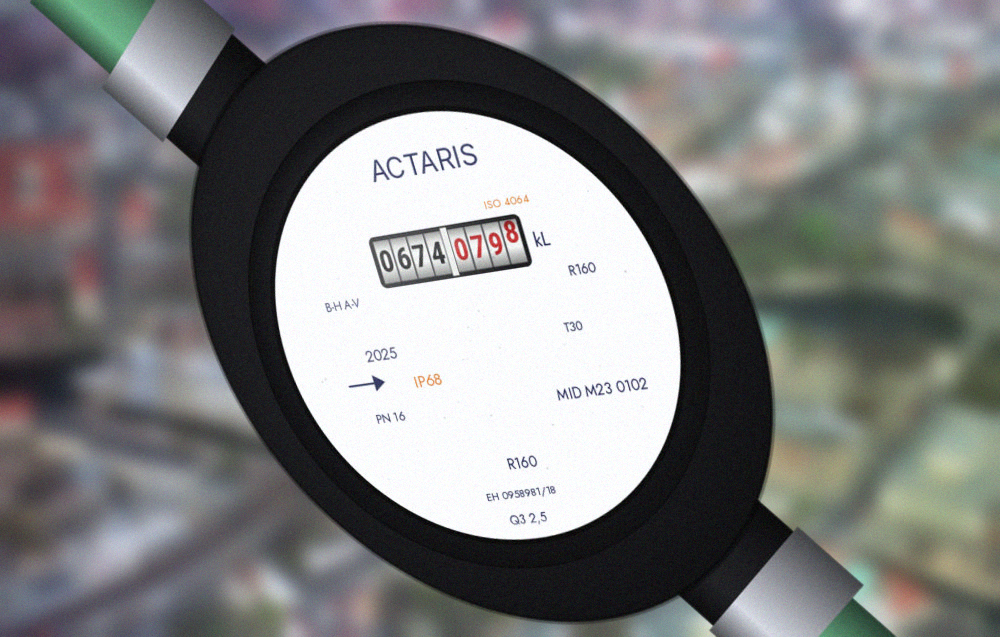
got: 674.0798 kL
